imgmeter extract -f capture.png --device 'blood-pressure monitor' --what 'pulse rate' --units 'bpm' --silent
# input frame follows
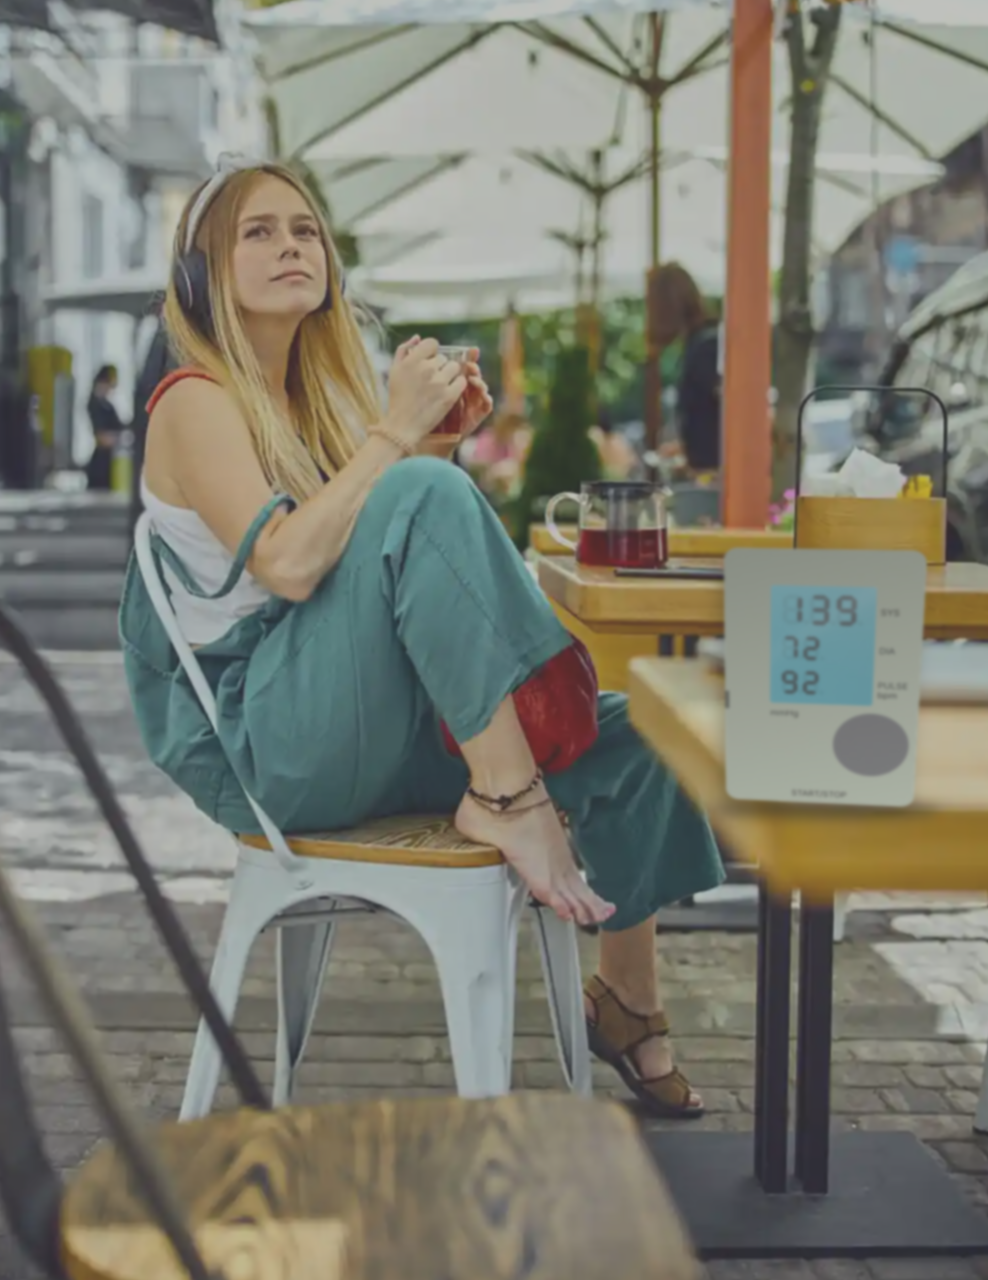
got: 92 bpm
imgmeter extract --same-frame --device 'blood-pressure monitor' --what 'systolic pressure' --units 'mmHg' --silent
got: 139 mmHg
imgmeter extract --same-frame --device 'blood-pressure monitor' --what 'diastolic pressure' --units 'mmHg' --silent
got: 72 mmHg
